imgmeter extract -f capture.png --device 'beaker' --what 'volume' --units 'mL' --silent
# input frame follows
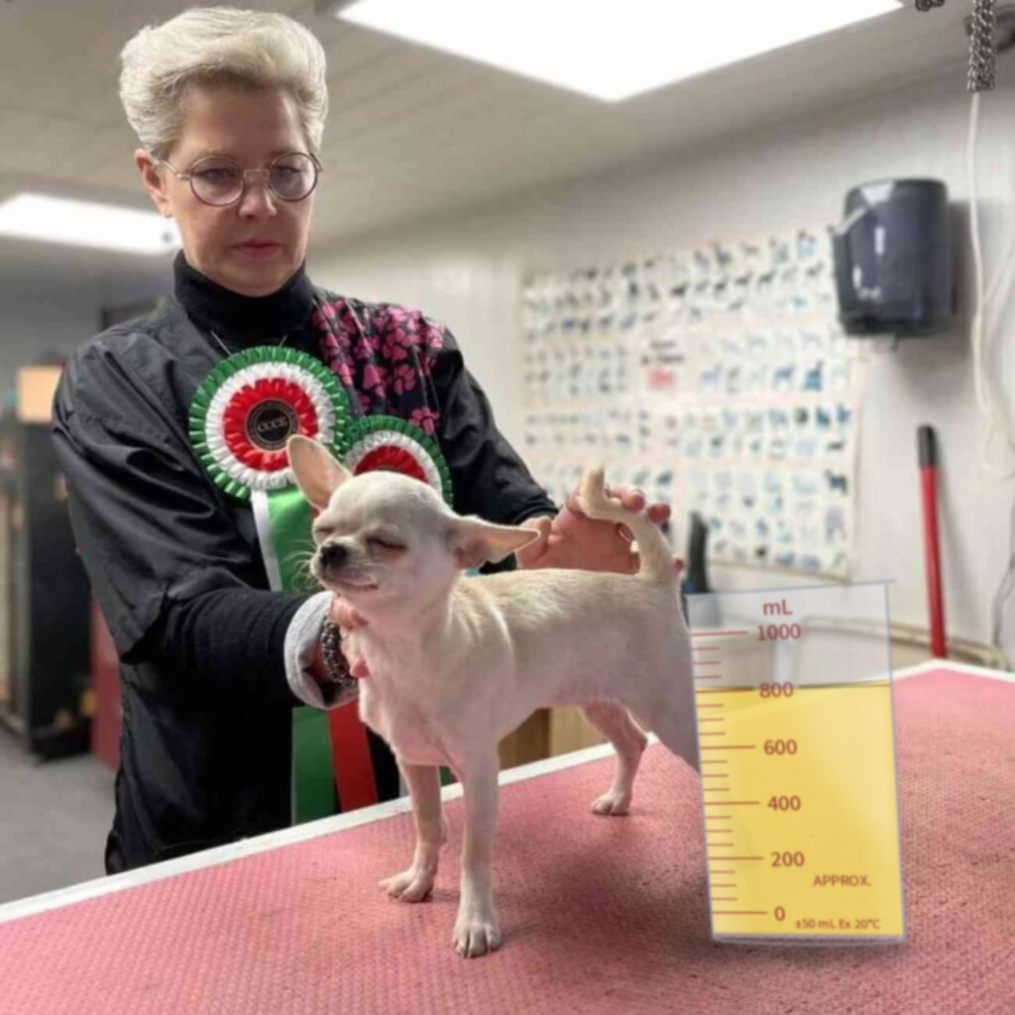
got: 800 mL
